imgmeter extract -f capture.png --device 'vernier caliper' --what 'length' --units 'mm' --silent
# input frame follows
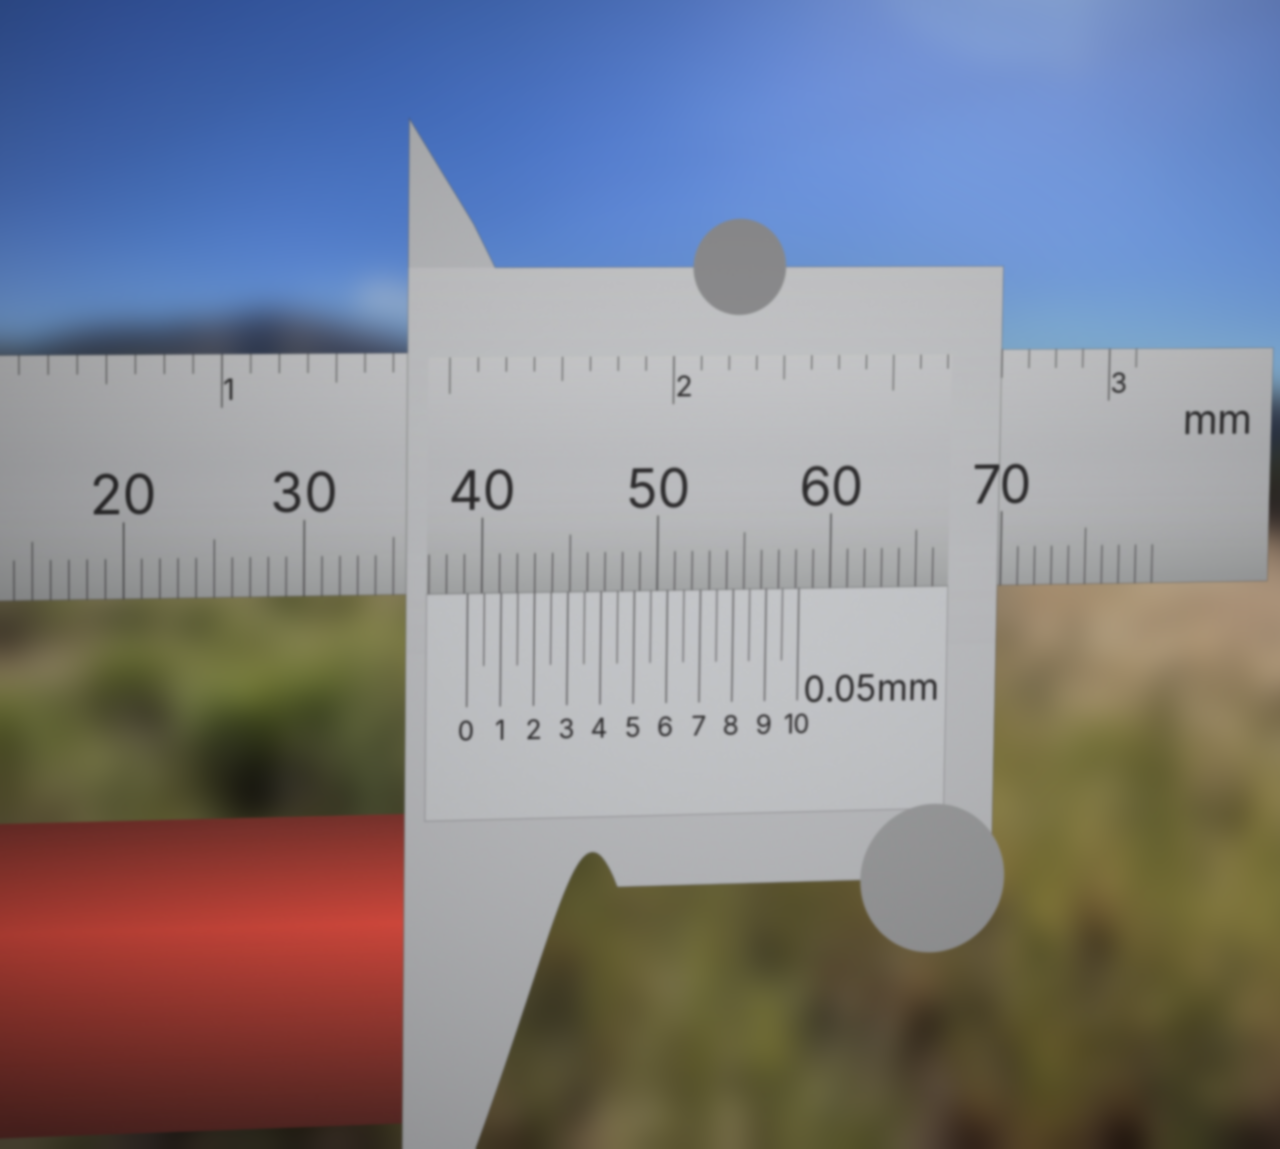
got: 39.2 mm
